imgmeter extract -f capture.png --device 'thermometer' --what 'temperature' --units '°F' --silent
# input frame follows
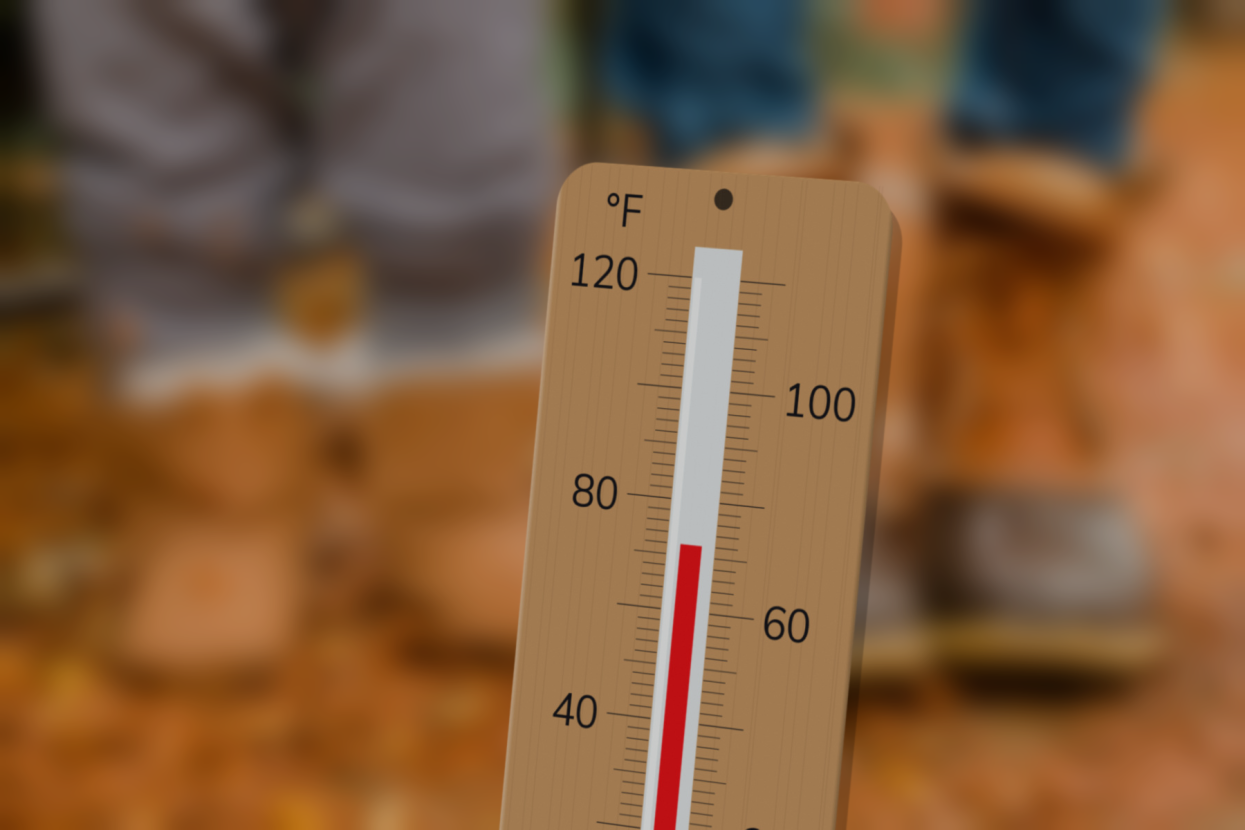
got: 72 °F
